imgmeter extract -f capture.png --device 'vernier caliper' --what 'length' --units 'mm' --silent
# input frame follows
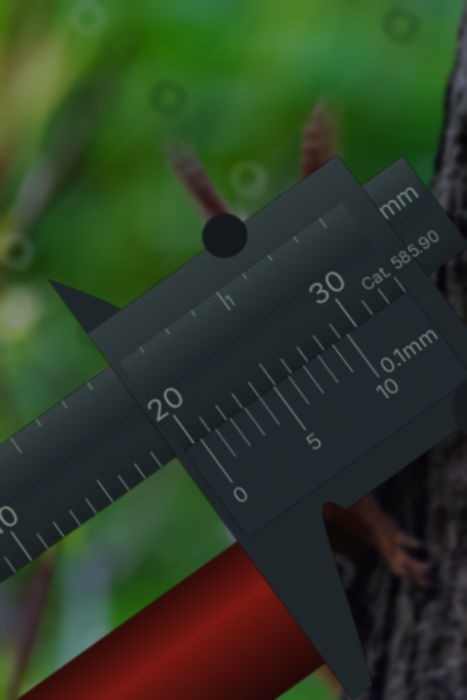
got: 20.4 mm
